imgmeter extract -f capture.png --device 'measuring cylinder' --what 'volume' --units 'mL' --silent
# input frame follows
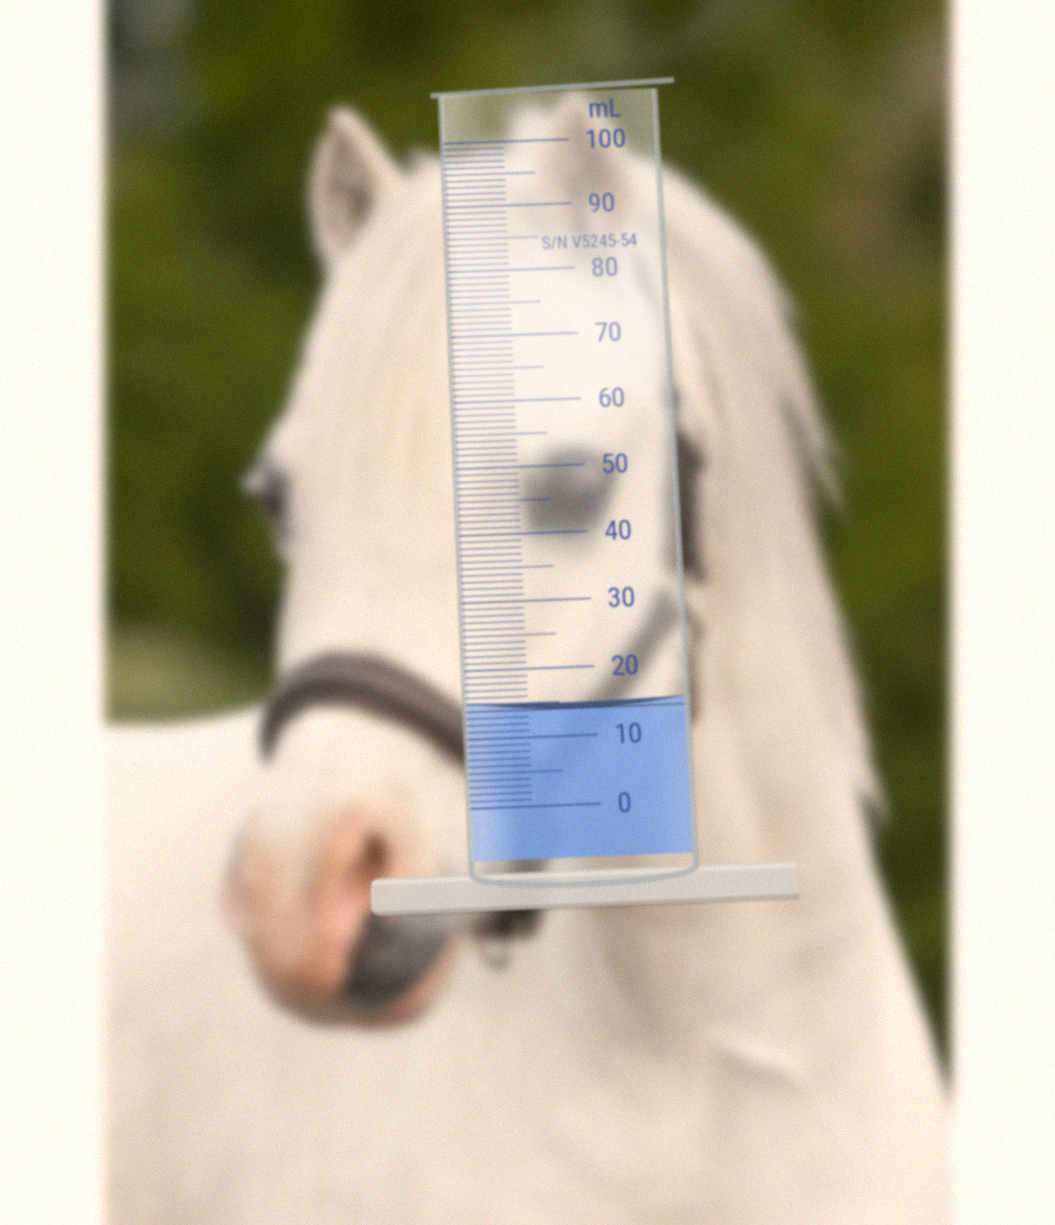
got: 14 mL
